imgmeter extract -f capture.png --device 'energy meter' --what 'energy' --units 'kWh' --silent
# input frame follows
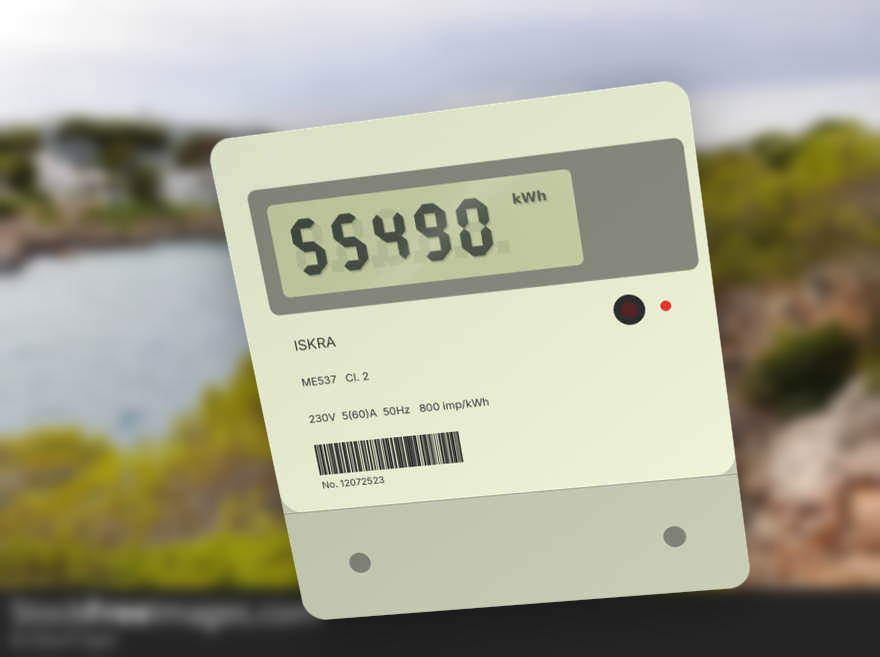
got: 55490 kWh
